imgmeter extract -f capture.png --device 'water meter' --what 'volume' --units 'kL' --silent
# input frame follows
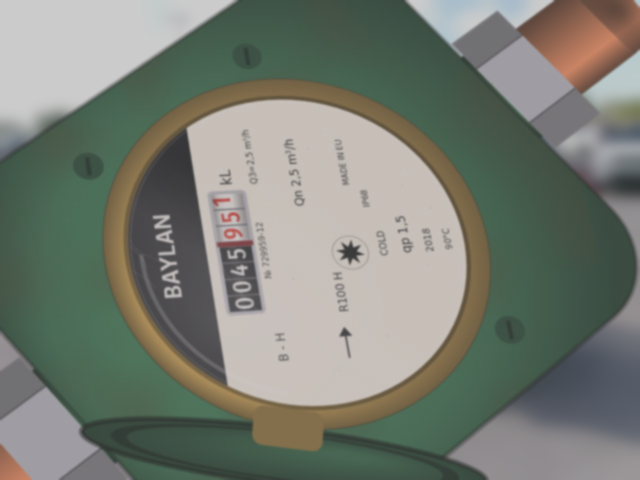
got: 45.951 kL
